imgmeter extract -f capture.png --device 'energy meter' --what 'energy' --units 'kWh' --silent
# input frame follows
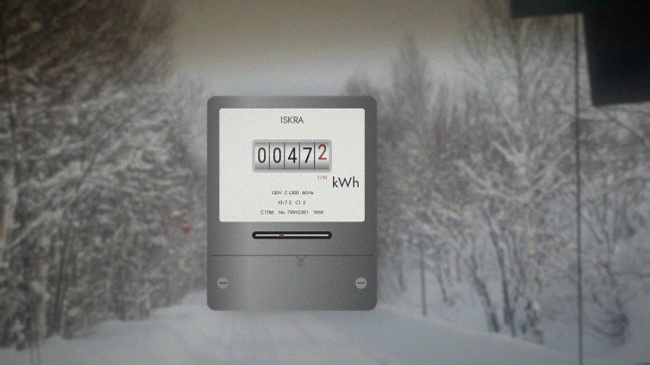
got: 47.2 kWh
